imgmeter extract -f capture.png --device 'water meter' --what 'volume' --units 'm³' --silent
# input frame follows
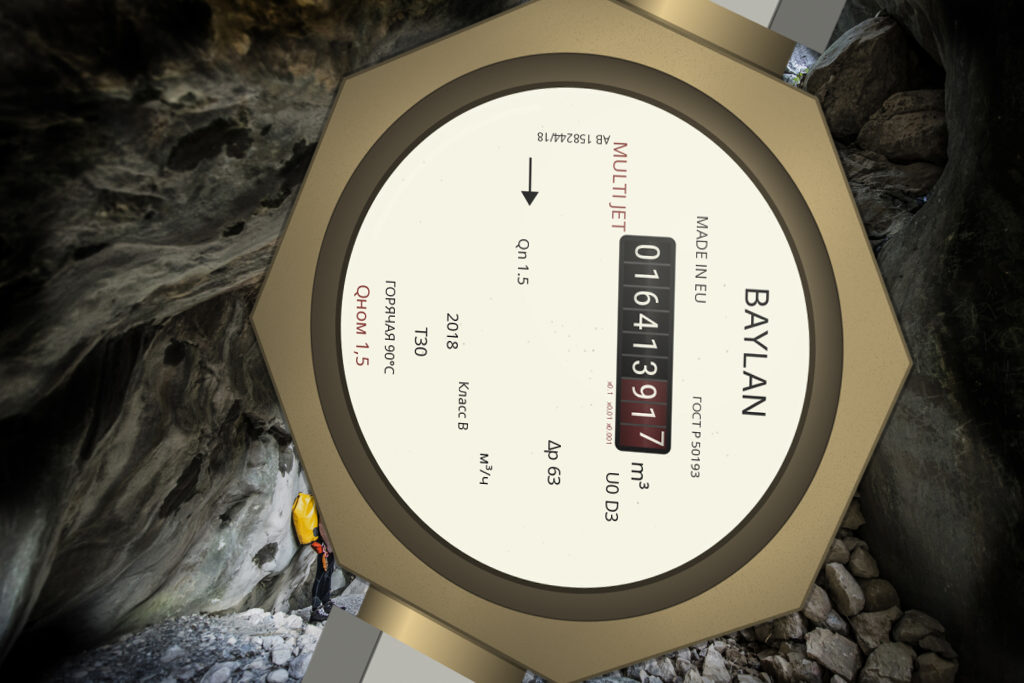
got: 16413.917 m³
